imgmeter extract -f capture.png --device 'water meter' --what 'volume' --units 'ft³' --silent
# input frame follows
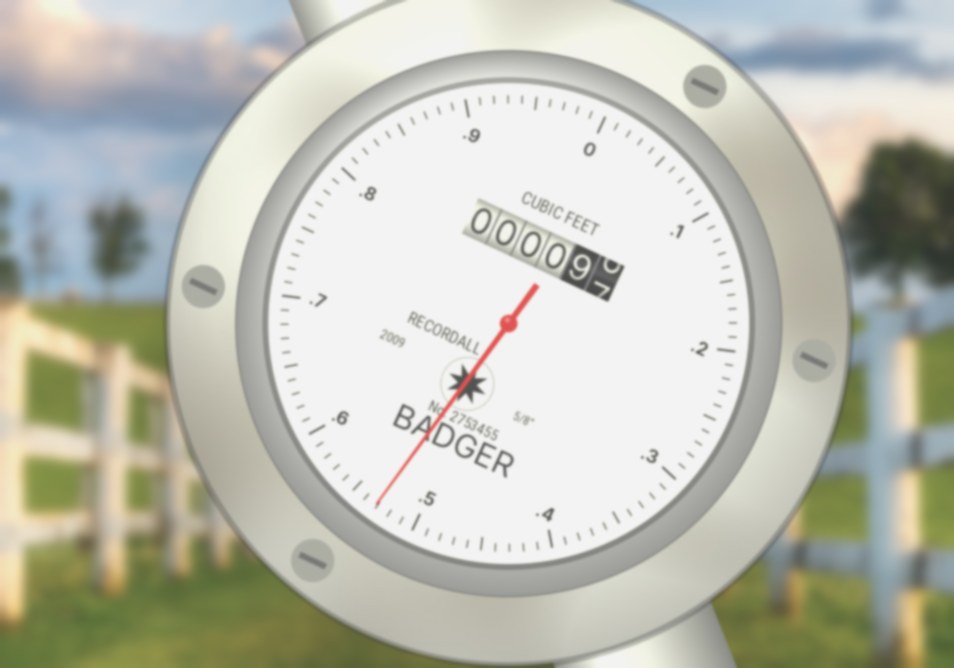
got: 96.53 ft³
